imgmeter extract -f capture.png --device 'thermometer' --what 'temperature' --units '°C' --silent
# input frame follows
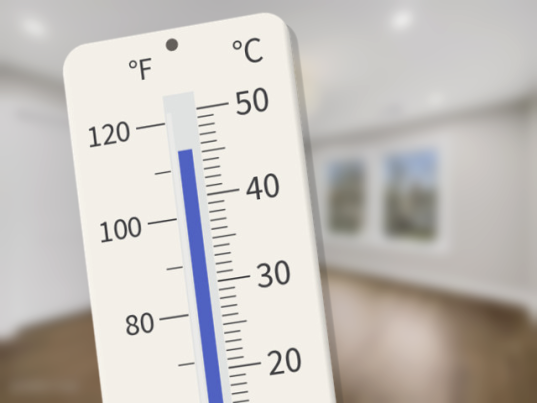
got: 45.5 °C
